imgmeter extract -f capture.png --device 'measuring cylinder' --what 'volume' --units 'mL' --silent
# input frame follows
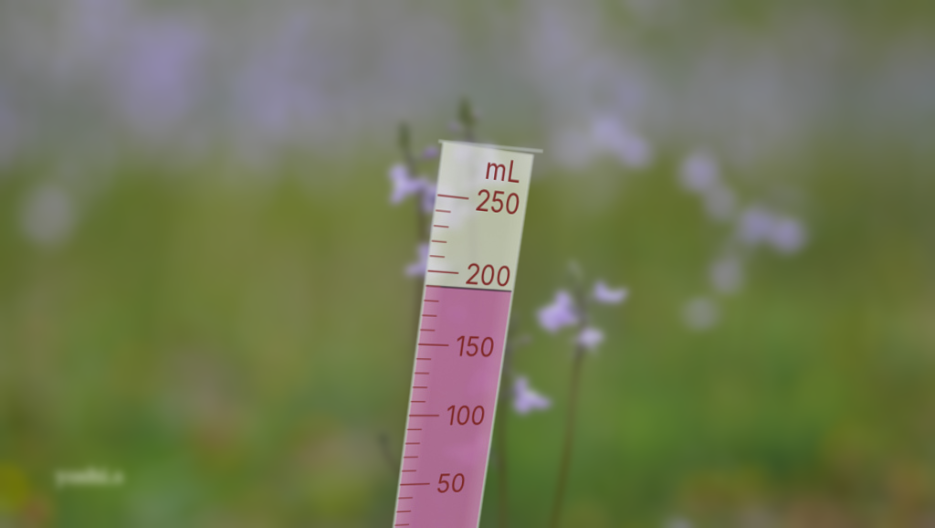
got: 190 mL
